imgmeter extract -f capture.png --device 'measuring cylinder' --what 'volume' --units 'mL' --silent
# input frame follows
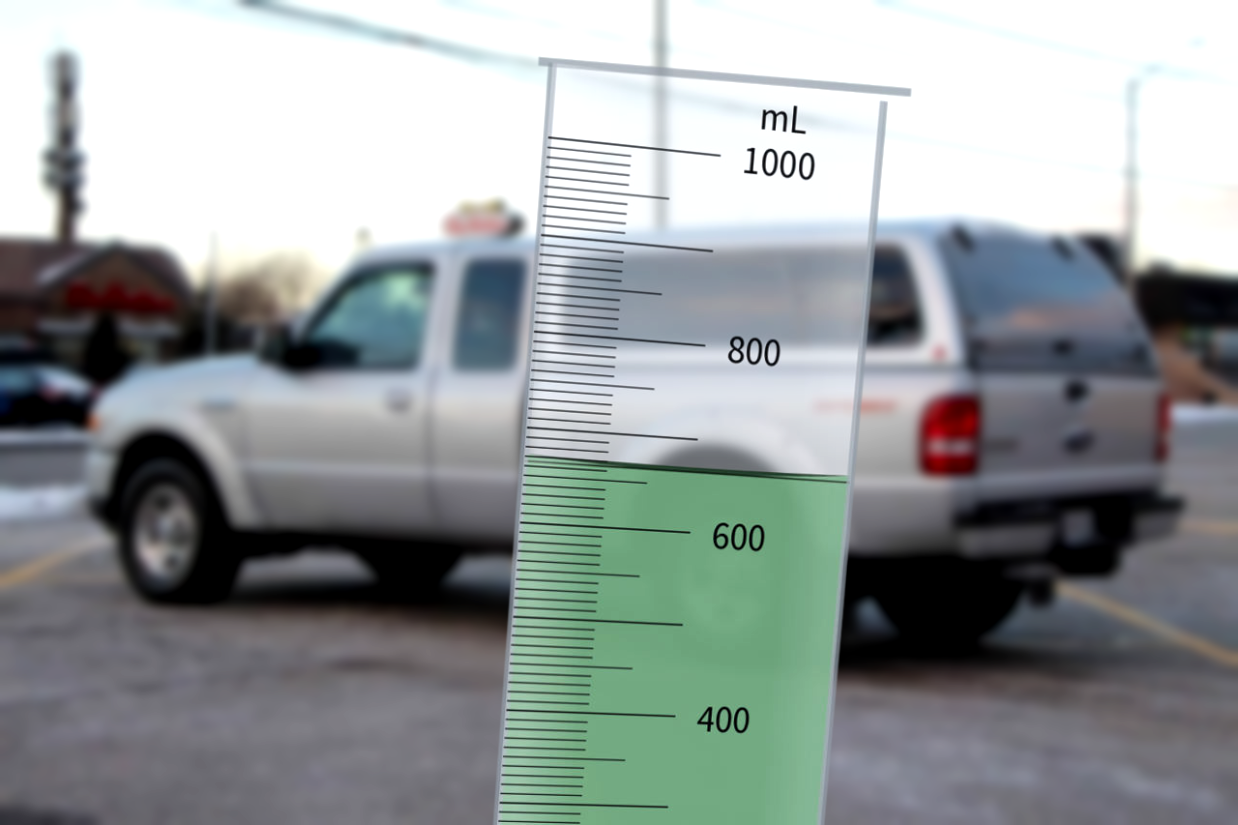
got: 665 mL
